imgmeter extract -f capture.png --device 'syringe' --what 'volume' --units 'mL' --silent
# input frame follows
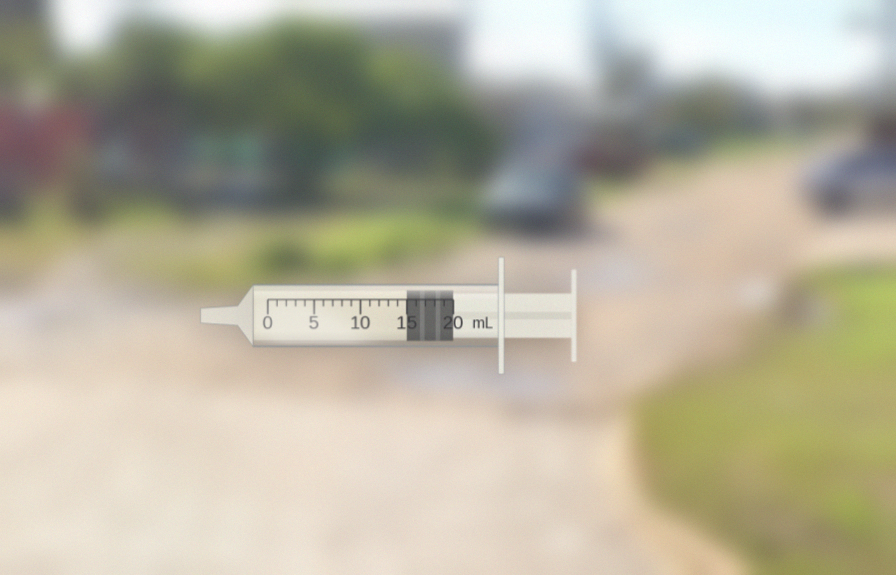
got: 15 mL
